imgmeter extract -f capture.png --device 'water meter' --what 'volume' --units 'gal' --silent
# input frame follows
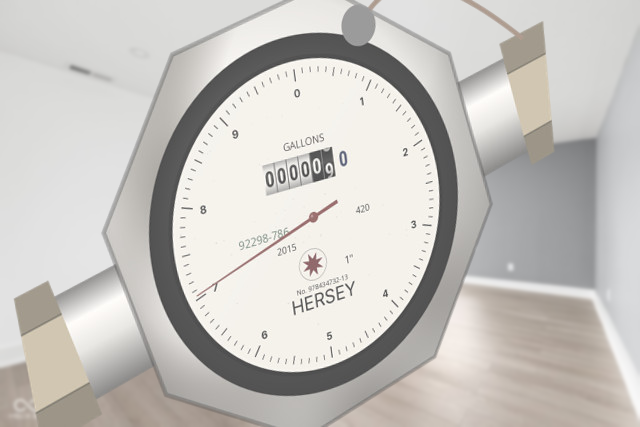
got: 87.0 gal
